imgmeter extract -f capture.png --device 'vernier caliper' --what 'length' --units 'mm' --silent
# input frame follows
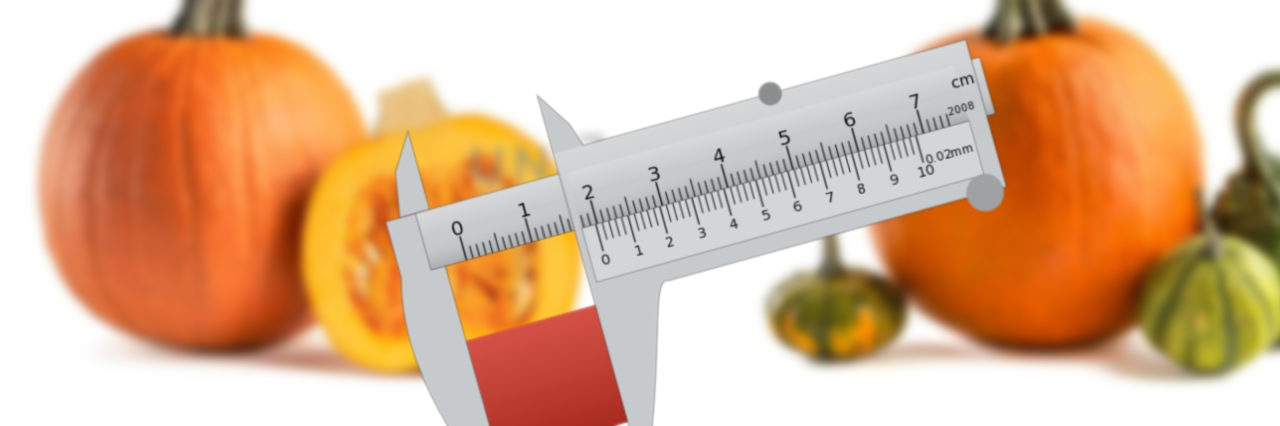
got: 19.8 mm
